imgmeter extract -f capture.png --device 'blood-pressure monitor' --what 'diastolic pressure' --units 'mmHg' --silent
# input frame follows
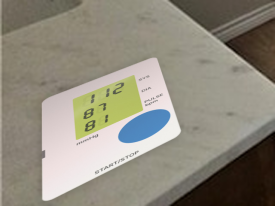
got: 87 mmHg
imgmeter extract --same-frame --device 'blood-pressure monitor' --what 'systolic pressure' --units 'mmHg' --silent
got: 112 mmHg
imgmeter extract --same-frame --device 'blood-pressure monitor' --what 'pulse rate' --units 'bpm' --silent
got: 81 bpm
